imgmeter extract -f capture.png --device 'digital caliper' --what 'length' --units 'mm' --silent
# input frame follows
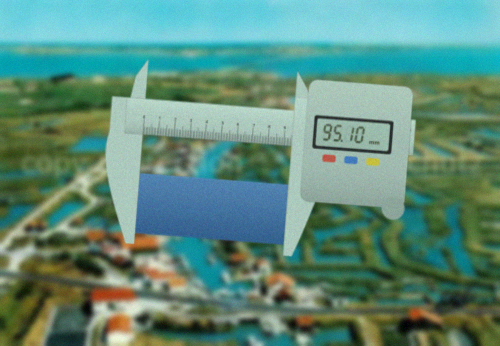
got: 95.10 mm
